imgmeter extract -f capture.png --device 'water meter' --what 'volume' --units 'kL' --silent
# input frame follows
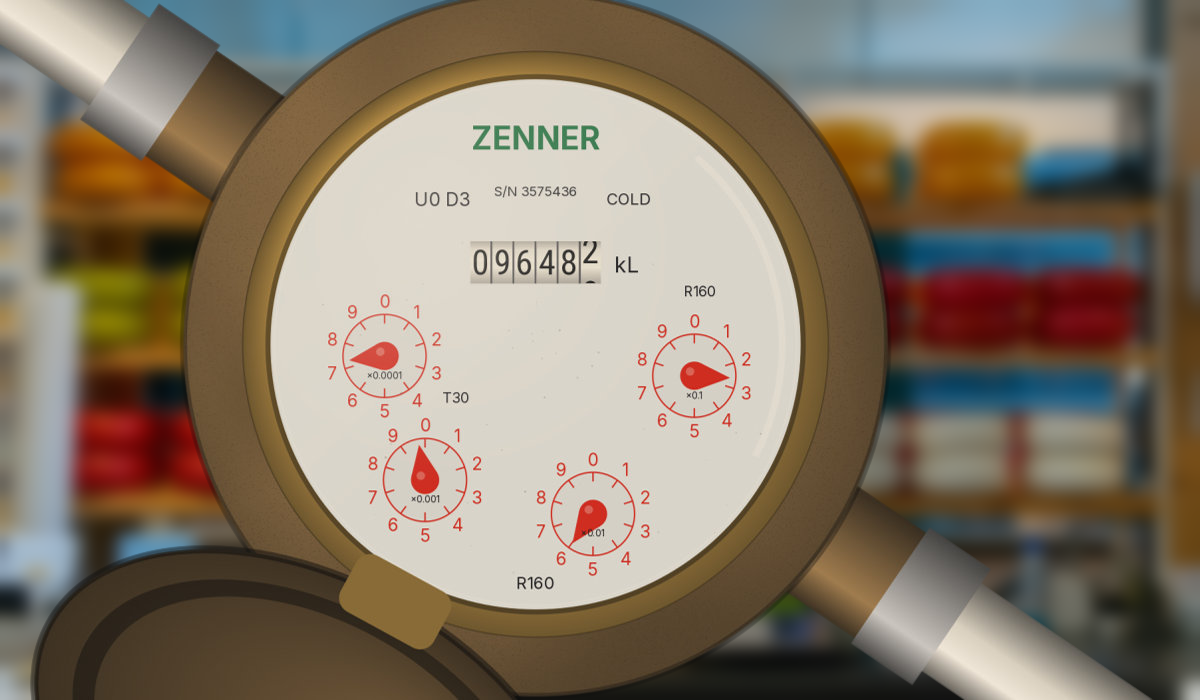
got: 96482.2597 kL
